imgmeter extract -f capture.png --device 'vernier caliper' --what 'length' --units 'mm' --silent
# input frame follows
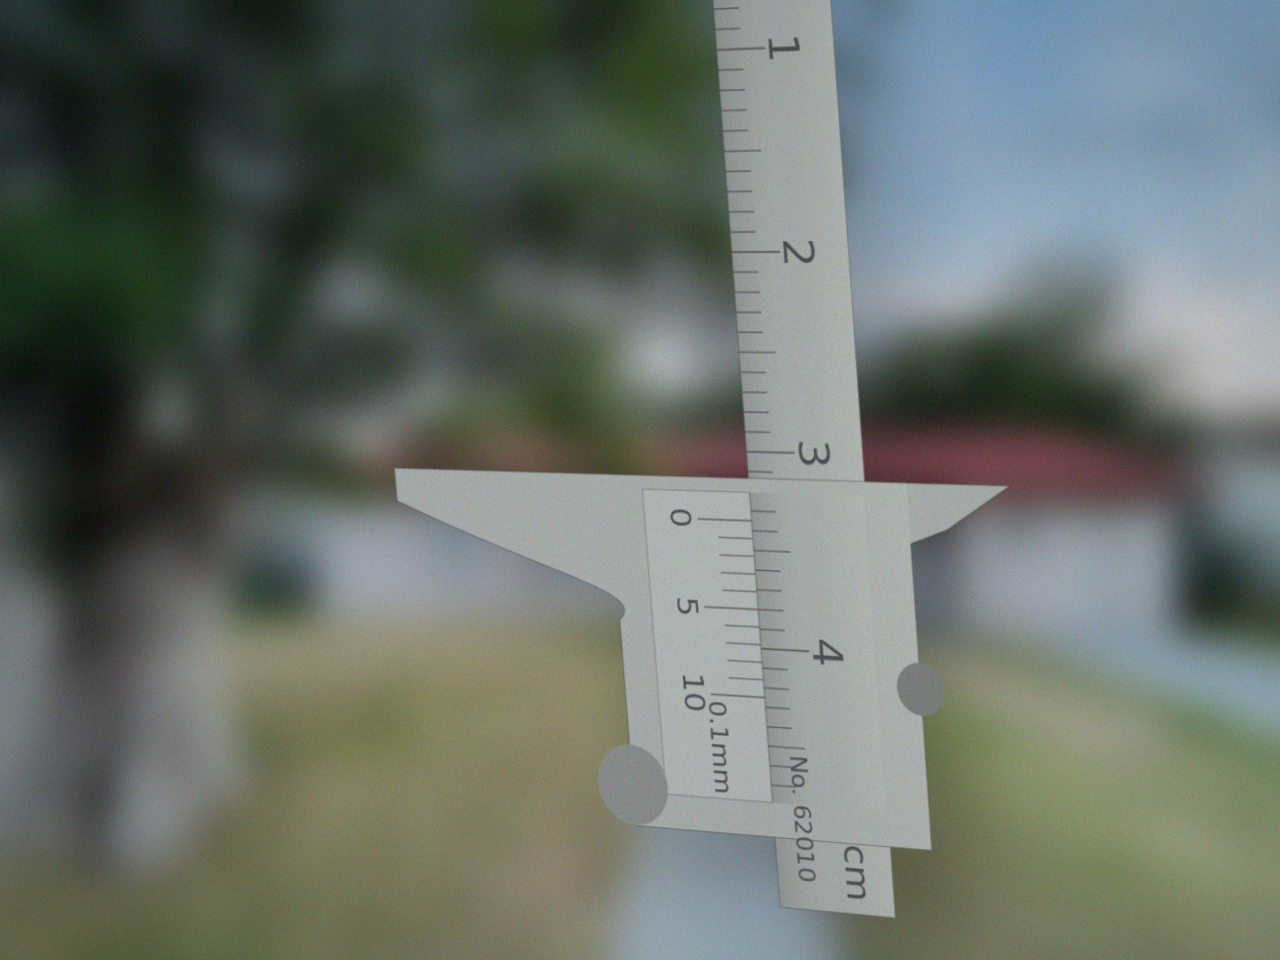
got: 33.5 mm
